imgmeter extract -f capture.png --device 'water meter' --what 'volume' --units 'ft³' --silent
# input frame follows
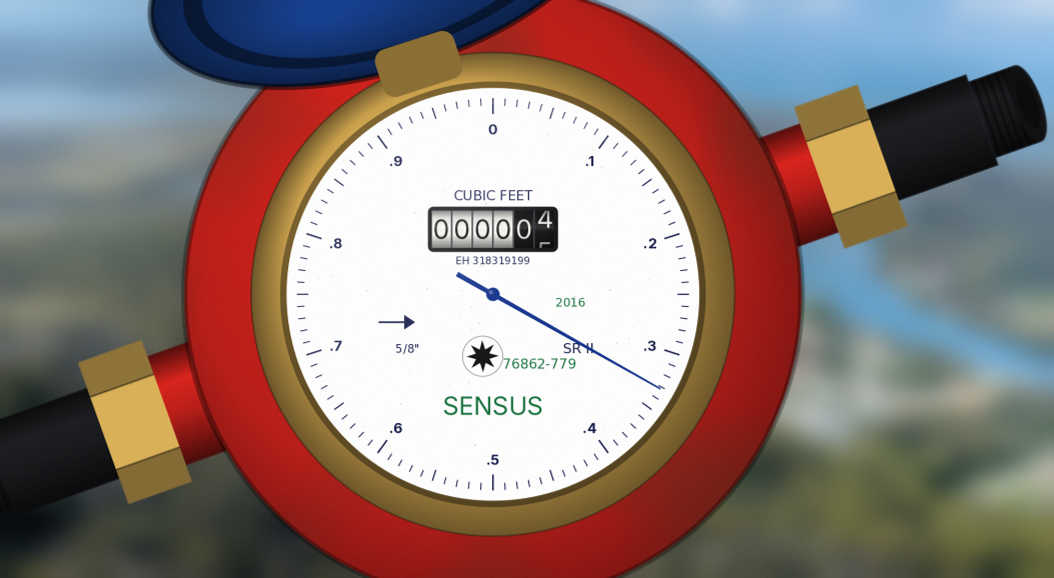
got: 4.33 ft³
